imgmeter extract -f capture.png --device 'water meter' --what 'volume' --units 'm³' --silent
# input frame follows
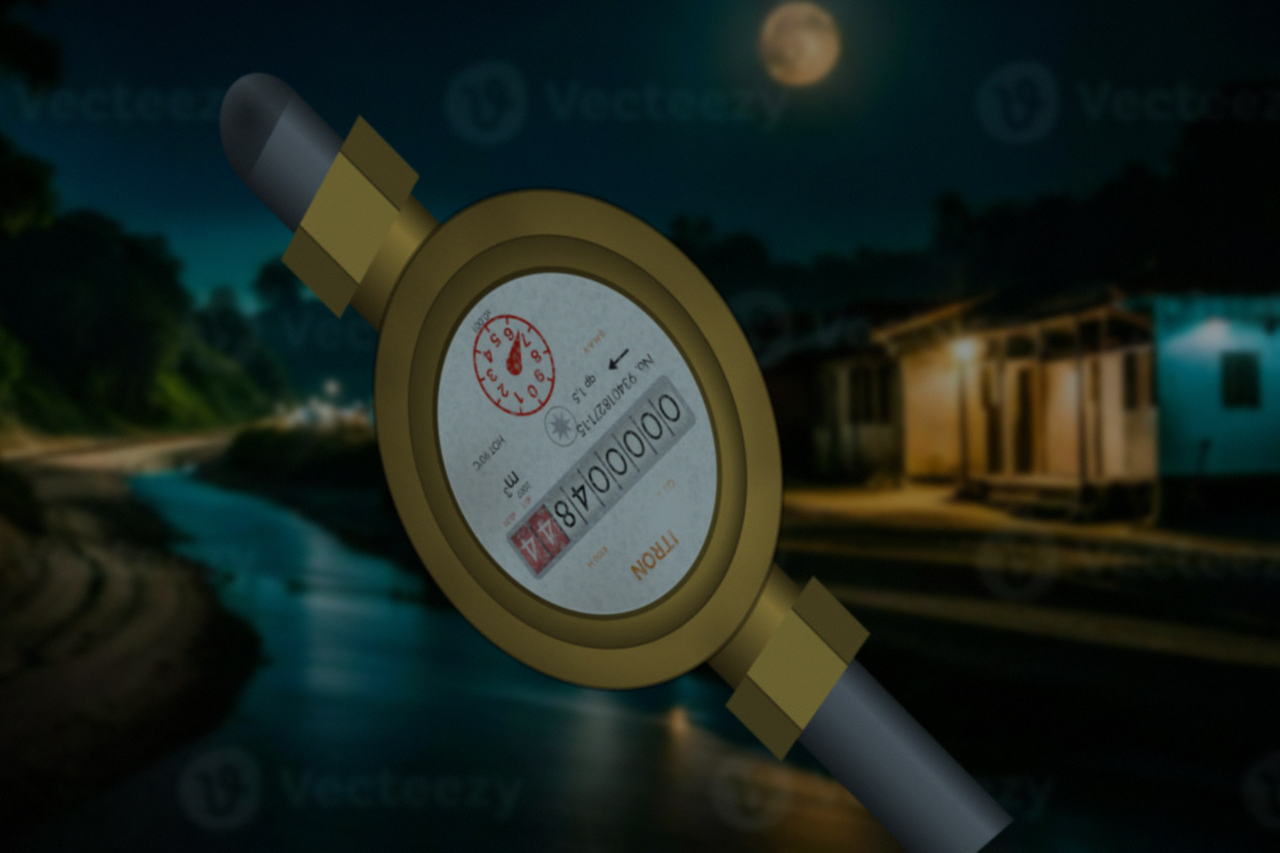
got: 48.446 m³
